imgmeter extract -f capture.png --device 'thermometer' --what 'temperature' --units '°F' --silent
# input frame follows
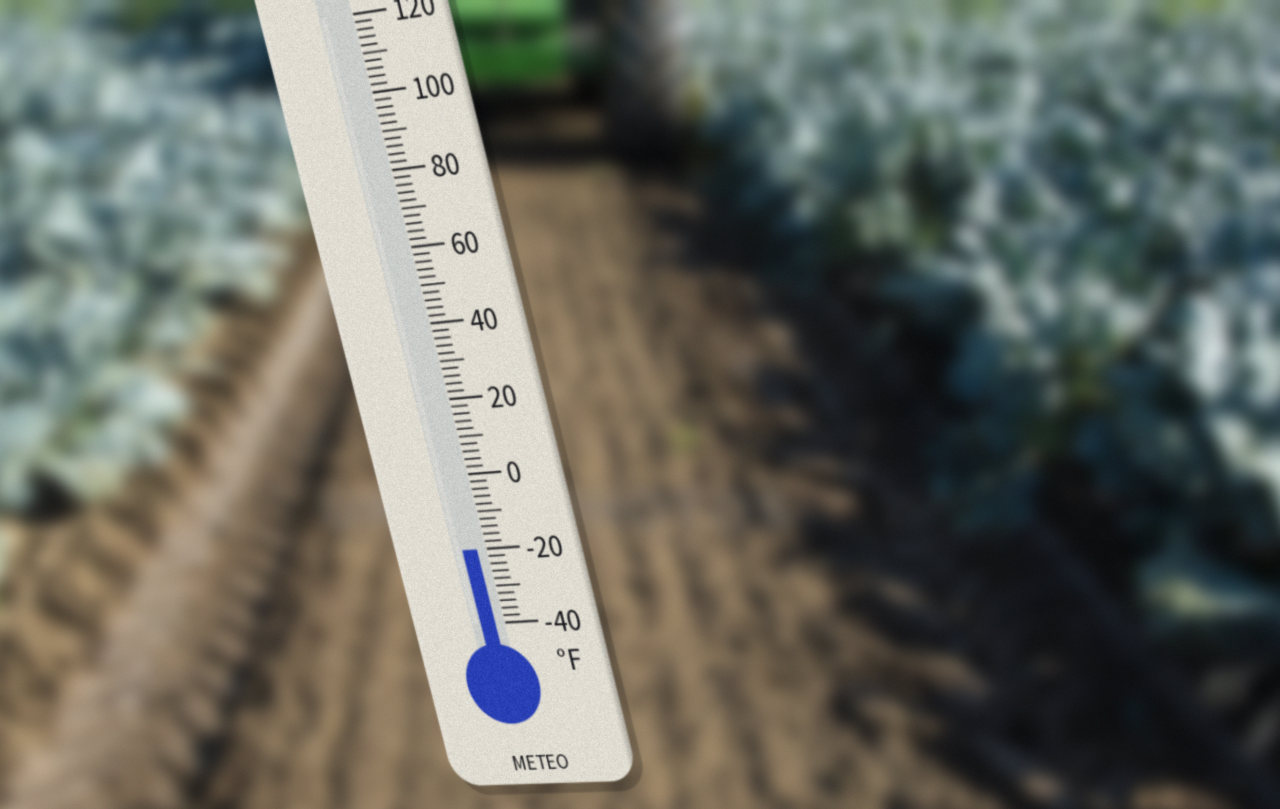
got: -20 °F
